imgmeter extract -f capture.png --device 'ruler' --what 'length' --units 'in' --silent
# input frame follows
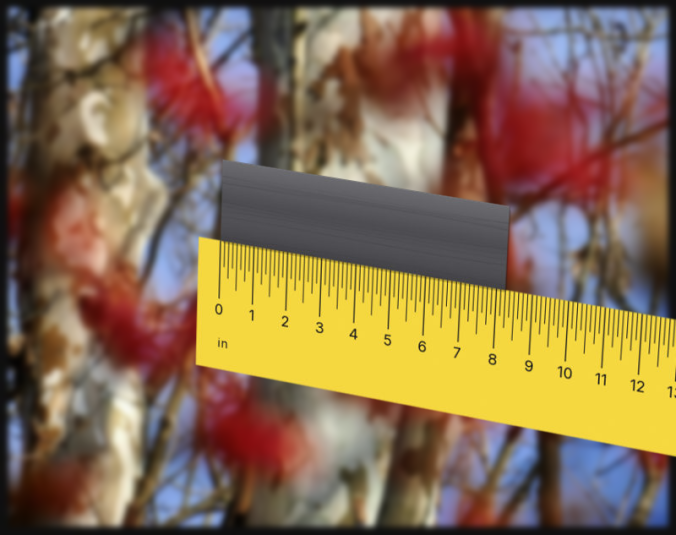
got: 8.25 in
